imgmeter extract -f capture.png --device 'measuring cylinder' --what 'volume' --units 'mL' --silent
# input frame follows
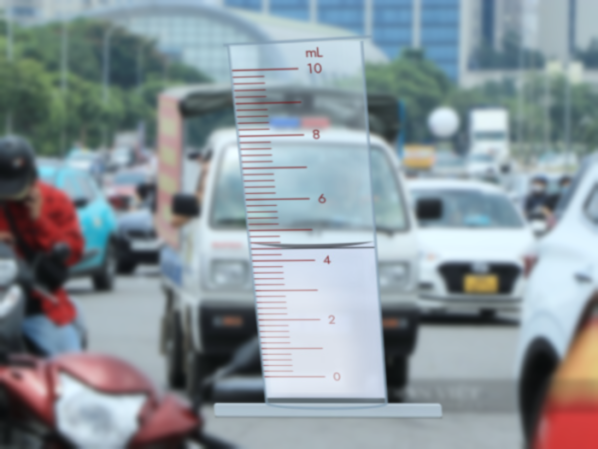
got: 4.4 mL
